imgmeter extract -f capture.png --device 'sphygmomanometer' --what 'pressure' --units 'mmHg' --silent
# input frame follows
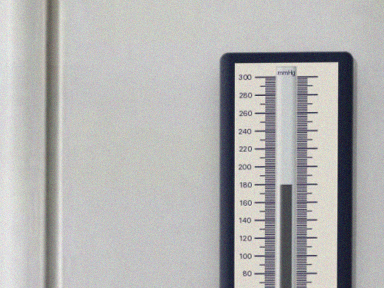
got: 180 mmHg
